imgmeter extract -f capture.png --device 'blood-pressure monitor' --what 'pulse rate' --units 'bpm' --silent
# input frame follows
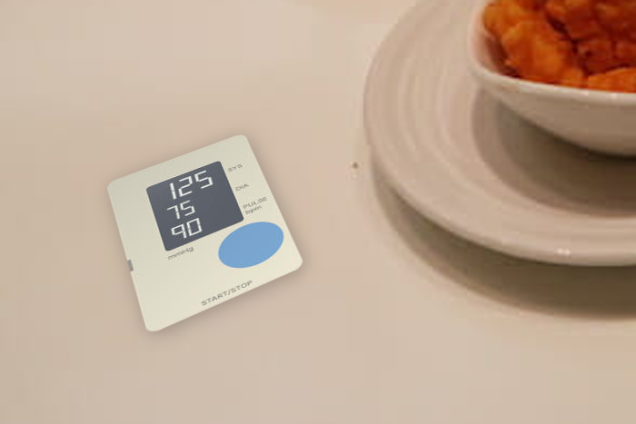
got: 90 bpm
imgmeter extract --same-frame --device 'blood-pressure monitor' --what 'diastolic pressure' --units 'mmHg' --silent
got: 75 mmHg
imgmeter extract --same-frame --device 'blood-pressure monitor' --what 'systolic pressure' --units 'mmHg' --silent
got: 125 mmHg
